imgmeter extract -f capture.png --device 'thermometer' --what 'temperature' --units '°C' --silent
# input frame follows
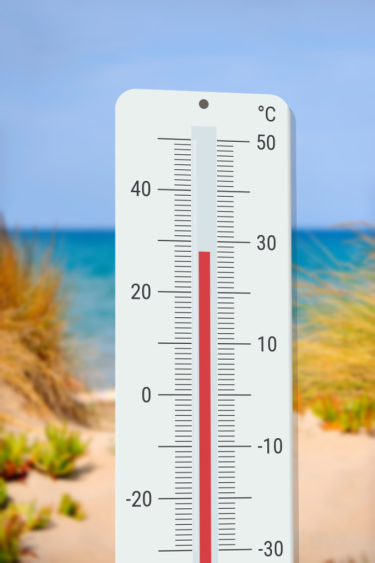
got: 28 °C
